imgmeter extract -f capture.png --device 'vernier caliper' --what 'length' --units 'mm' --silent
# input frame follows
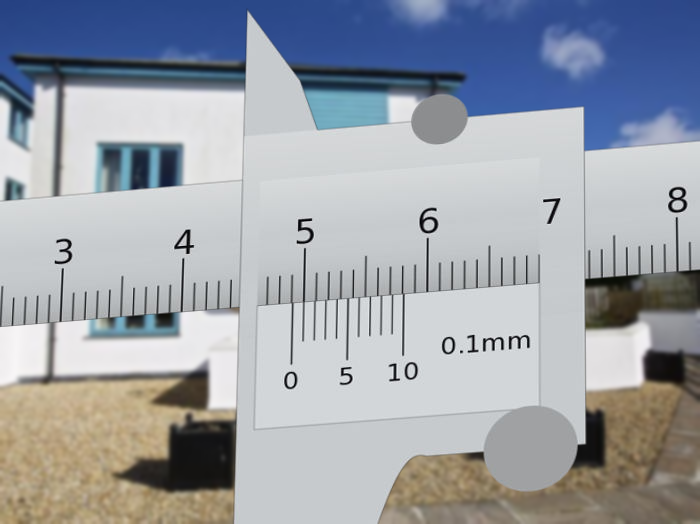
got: 49.1 mm
